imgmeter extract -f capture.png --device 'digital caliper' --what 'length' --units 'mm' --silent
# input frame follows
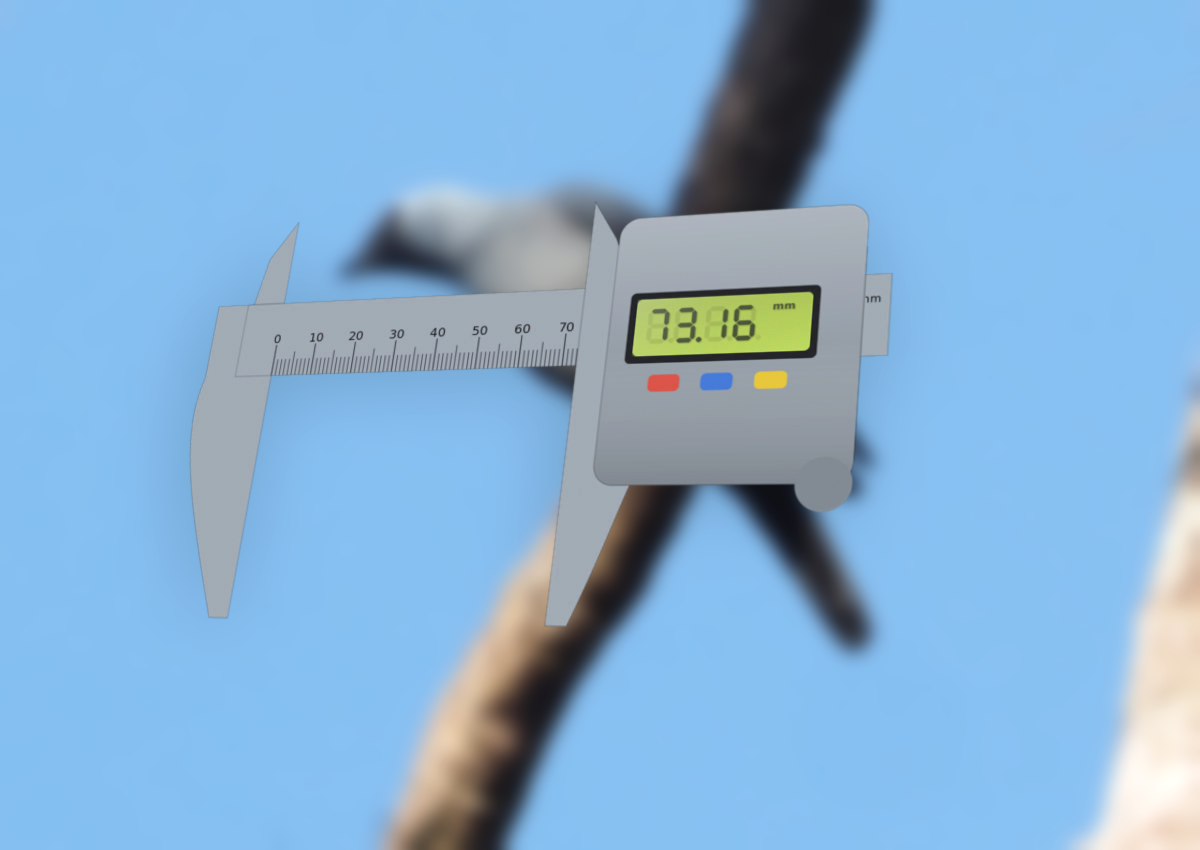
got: 73.16 mm
